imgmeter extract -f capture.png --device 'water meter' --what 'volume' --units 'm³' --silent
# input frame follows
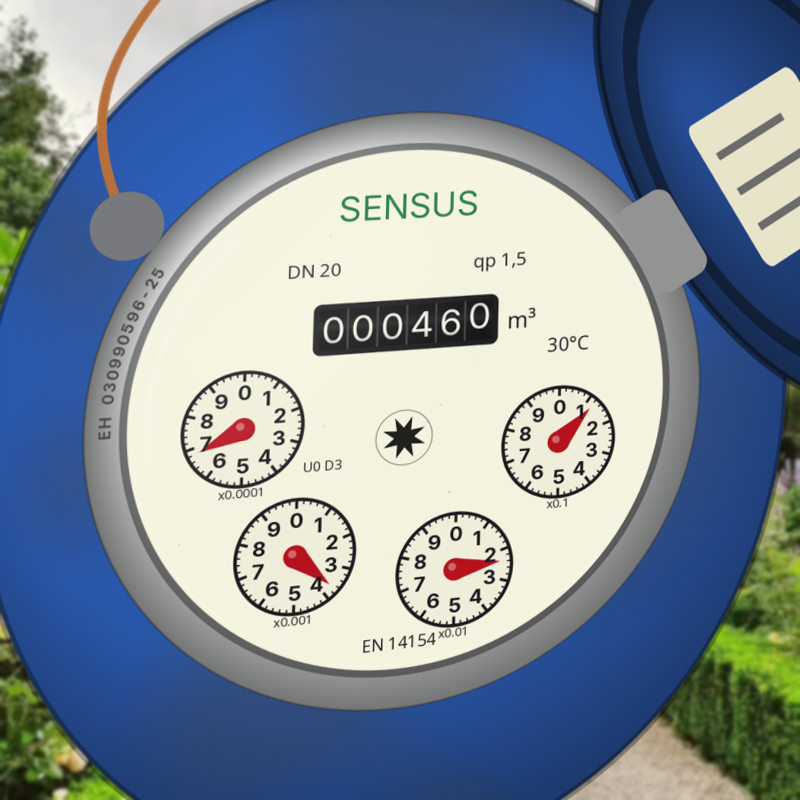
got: 460.1236 m³
